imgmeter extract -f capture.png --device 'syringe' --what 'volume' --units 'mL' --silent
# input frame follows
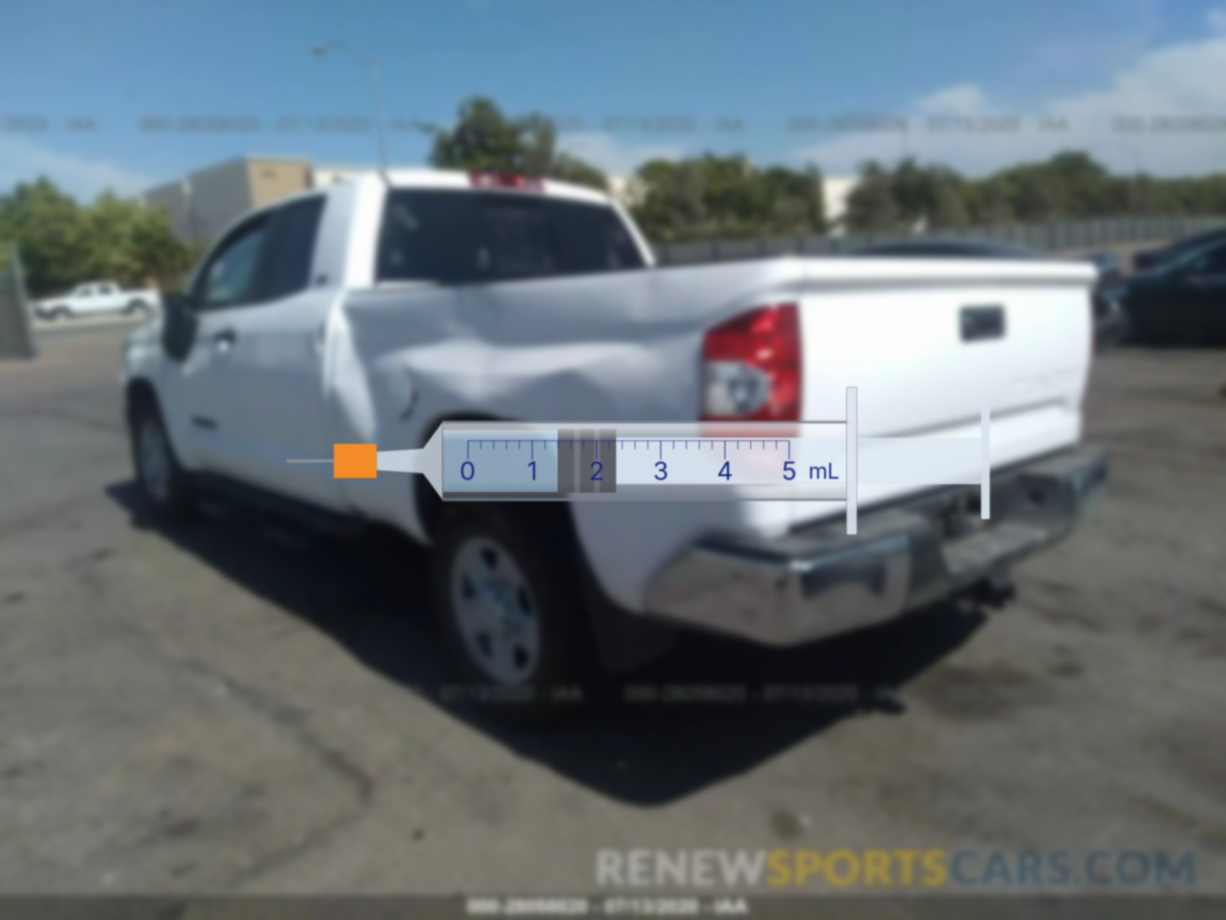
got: 1.4 mL
